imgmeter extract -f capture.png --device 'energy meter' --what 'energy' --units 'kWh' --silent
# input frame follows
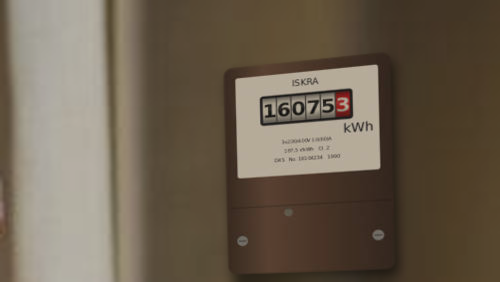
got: 16075.3 kWh
